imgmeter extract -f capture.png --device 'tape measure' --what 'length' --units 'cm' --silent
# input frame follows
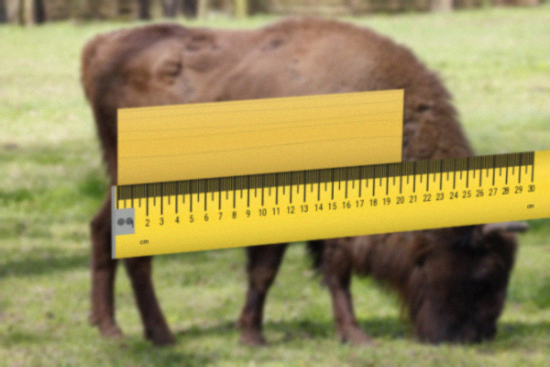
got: 20 cm
